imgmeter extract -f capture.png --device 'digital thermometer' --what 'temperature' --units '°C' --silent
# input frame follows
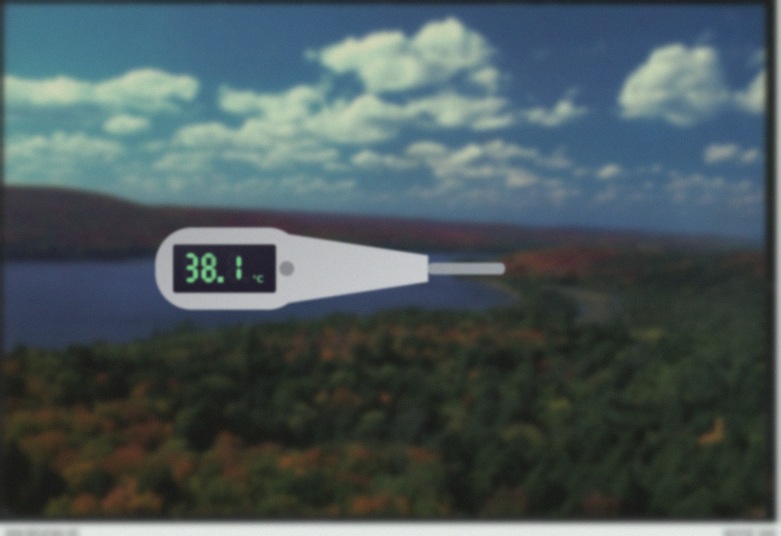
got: 38.1 °C
